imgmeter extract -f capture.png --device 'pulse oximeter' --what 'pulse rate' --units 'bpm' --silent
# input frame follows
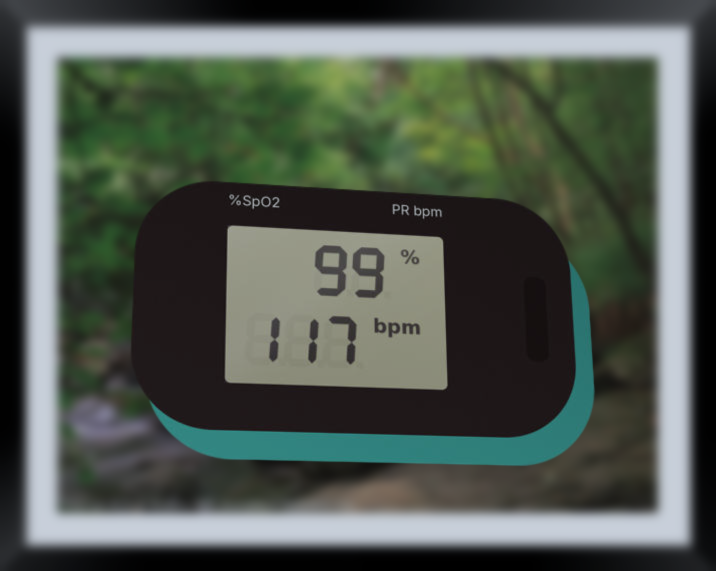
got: 117 bpm
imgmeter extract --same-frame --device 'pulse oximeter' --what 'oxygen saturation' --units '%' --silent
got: 99 %
